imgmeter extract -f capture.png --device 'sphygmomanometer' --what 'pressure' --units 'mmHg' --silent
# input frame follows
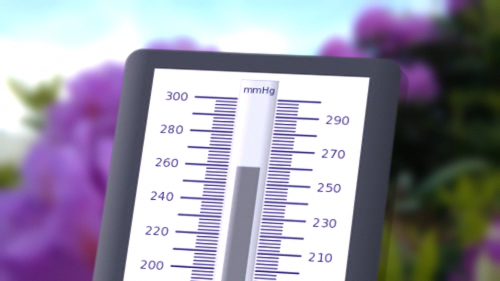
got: 260 mmHg
